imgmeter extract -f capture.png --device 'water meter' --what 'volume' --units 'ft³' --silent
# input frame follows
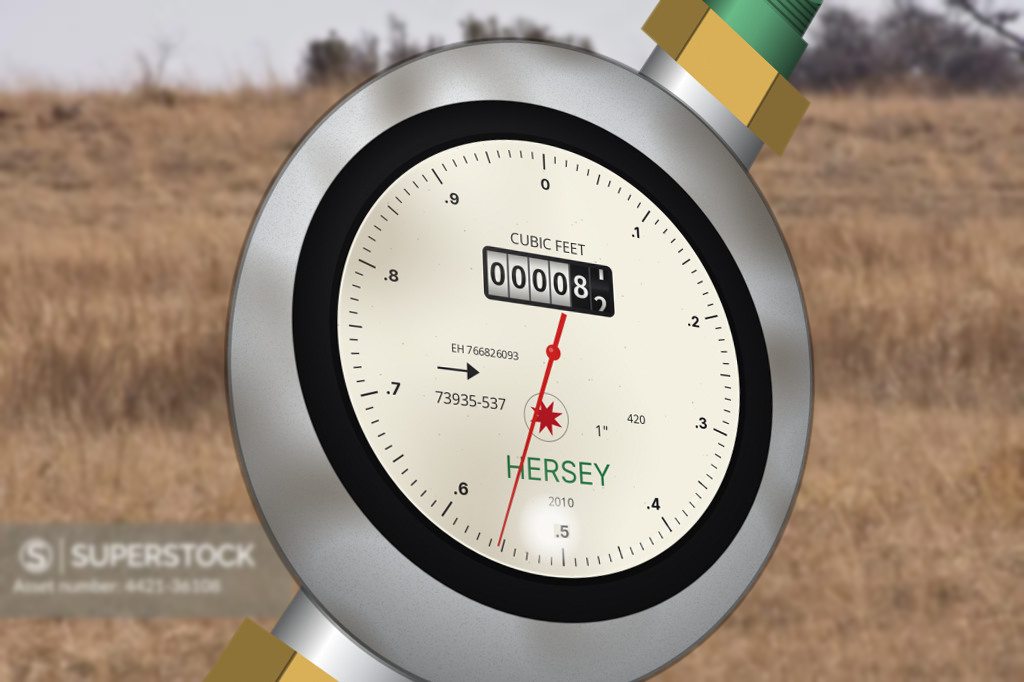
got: 81.55 ft³
